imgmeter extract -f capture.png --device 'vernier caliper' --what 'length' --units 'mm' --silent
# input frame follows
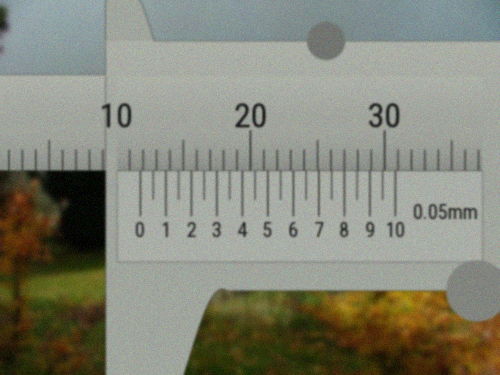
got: 11.8 mm
